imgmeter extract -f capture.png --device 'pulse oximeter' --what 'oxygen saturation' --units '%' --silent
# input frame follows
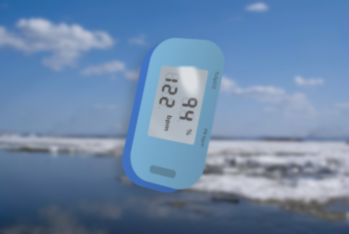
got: 94 %
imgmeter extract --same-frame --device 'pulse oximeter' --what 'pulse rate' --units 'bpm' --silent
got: 122 bpm
